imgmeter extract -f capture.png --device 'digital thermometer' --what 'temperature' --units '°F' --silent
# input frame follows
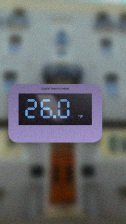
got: 26.0 °F
